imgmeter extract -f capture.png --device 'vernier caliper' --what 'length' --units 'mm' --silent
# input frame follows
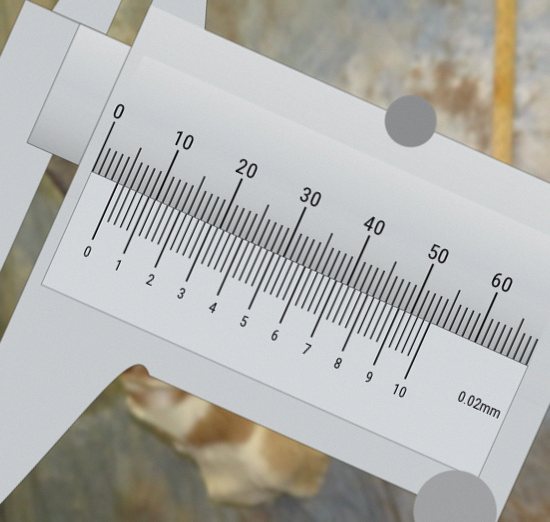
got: 4.0 mm
